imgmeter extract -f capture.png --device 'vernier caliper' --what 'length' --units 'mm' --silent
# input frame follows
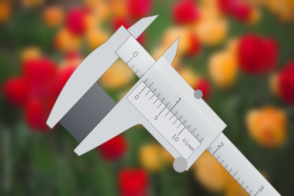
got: 4.6 mm
